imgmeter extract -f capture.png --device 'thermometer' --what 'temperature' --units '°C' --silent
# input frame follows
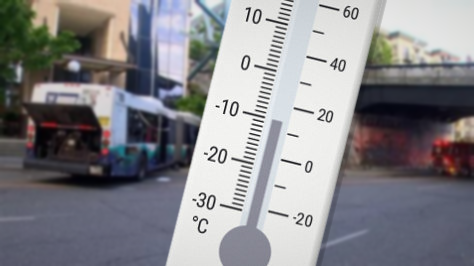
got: -10 °C
